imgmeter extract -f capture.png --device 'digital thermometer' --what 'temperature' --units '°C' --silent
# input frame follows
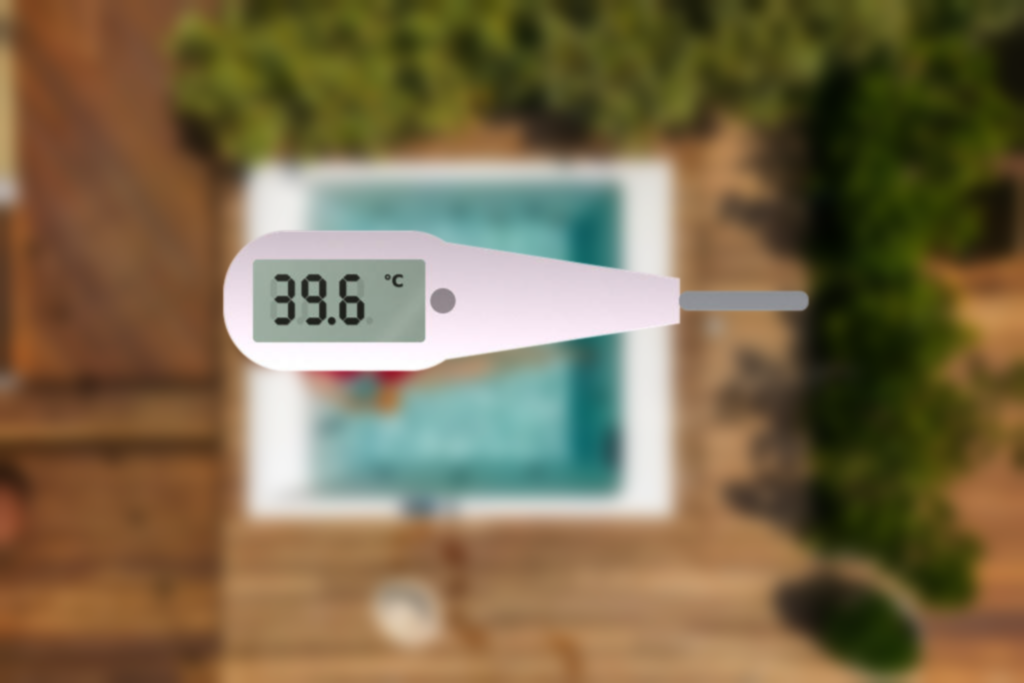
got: 39.6 °C
